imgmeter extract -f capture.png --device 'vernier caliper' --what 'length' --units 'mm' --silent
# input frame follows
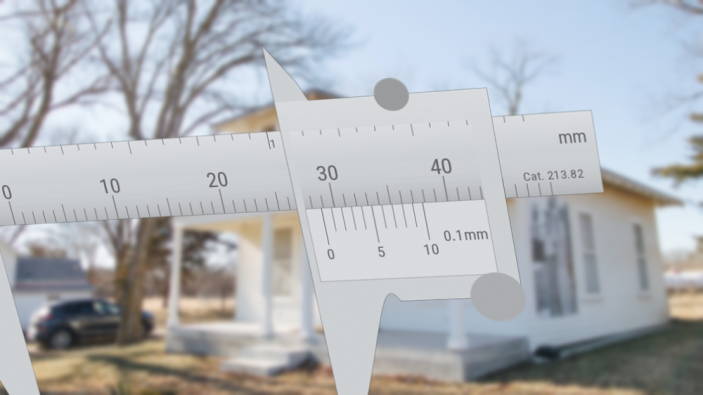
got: 28.8 mm
